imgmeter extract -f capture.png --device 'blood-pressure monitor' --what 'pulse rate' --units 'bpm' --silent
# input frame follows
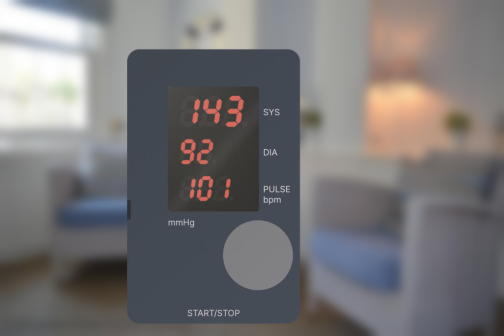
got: 101 bpm
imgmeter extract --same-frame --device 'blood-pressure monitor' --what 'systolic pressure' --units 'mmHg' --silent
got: 143 mmHg
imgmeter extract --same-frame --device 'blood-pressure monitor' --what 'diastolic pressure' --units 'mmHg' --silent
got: 92 mmHg
